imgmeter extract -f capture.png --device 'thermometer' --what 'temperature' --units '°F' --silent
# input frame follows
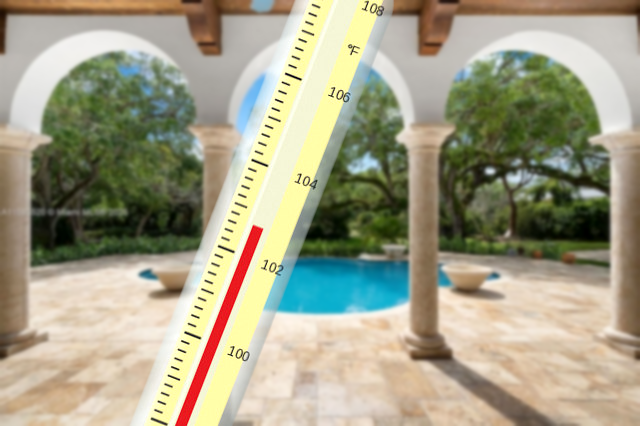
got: 102.7 °F
